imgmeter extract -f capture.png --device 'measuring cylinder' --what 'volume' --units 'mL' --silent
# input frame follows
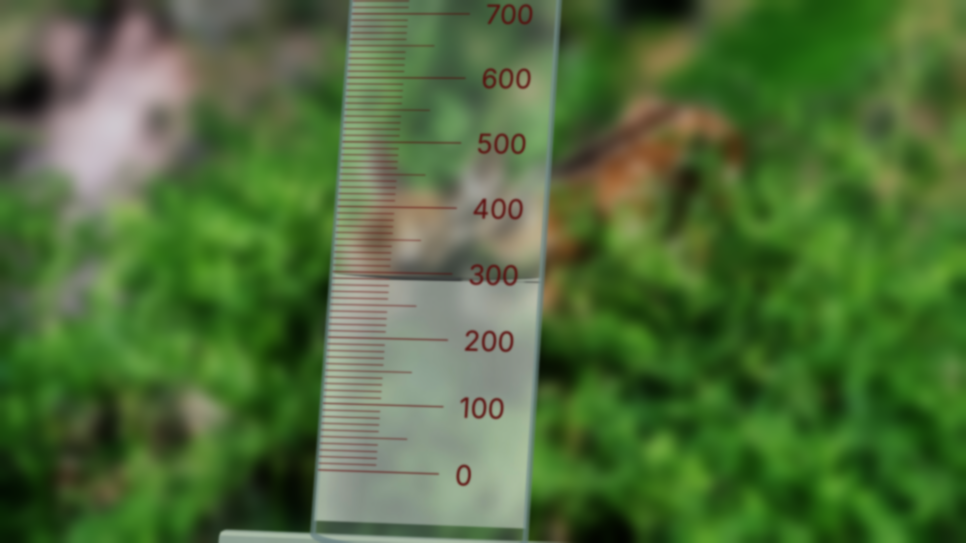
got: 290 mL
